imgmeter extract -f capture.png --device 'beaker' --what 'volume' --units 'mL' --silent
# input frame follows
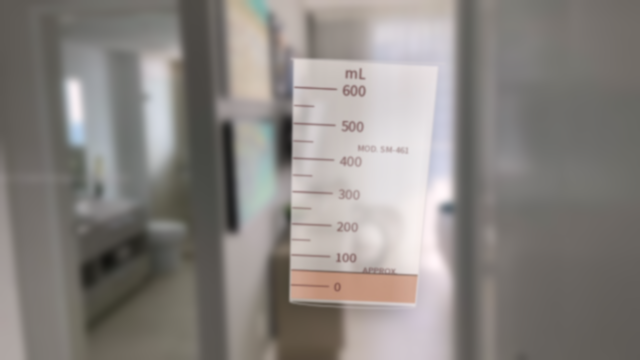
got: 50 mL
